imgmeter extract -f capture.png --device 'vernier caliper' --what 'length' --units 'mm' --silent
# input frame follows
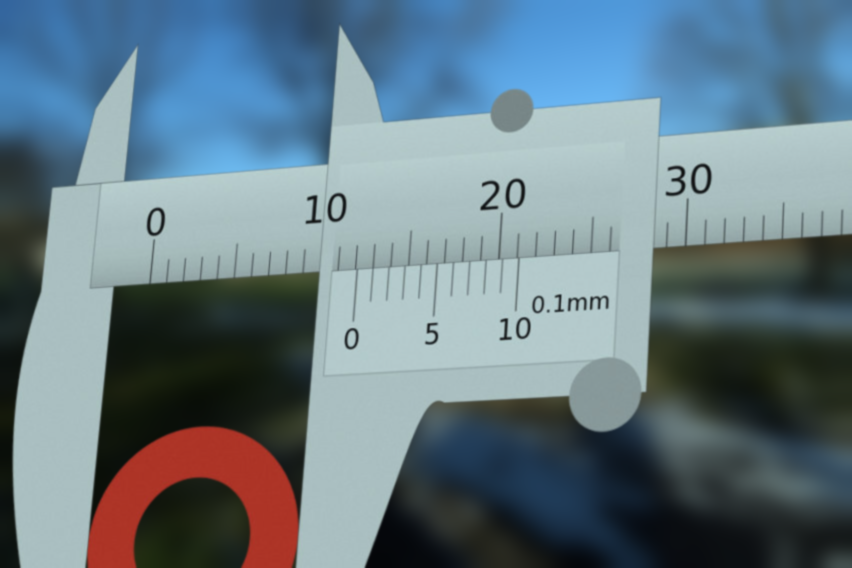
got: 12.1 mm
